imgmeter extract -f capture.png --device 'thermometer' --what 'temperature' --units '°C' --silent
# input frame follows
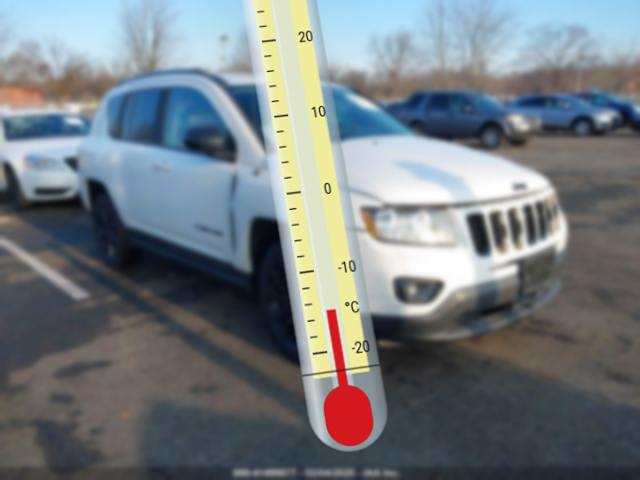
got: -15 °C
